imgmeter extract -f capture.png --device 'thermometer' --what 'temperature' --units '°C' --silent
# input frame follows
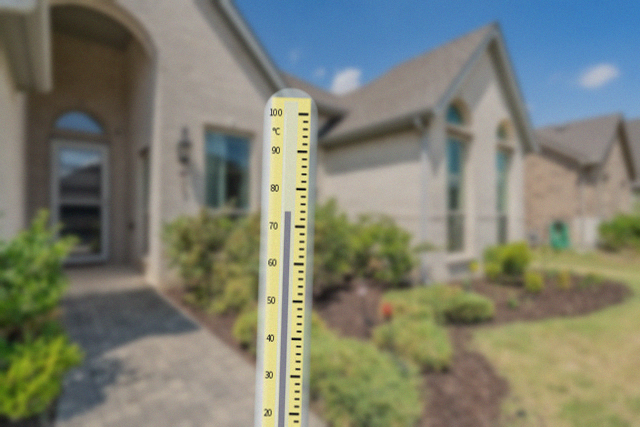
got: 74 °C
